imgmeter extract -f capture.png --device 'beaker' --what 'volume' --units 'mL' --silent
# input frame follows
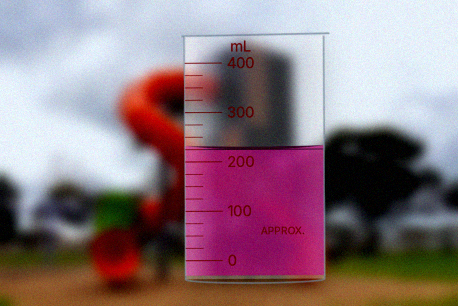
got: 225 mL
